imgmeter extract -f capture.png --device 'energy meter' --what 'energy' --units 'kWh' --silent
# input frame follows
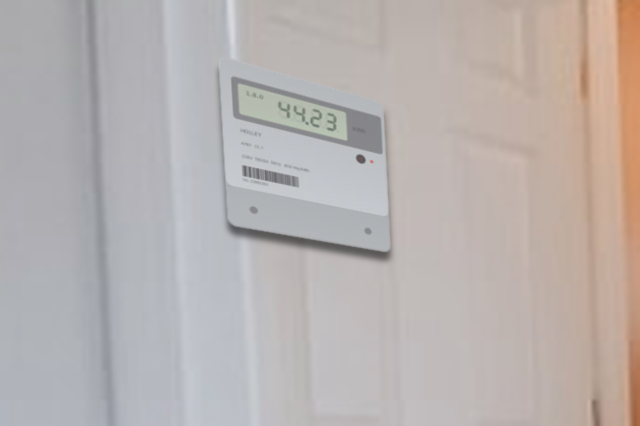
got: 44.23 kWh
